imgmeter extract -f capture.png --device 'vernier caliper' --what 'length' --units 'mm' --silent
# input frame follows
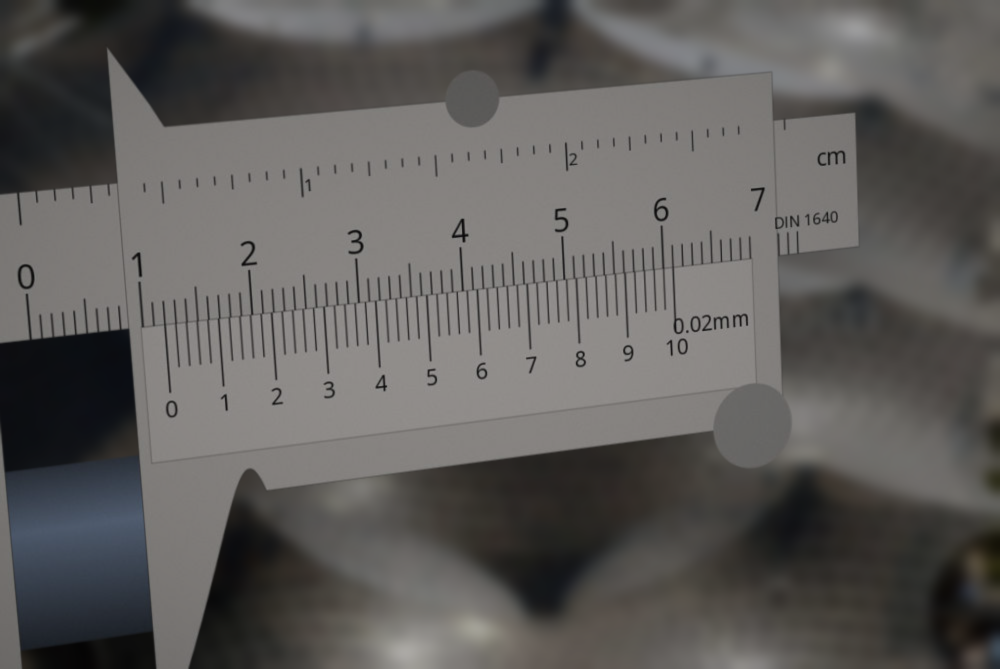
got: 12.0 mm
